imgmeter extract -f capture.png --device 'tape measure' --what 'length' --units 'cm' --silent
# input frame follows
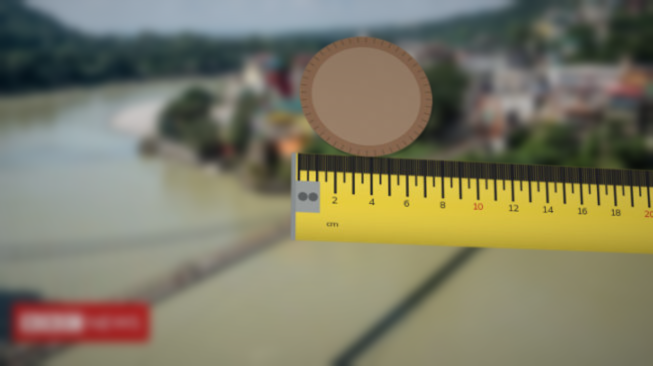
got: 7.5 cm
